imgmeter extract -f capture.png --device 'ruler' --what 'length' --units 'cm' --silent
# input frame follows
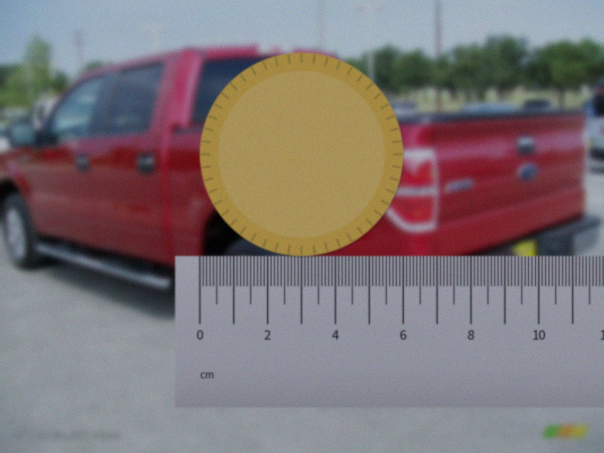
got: 6 cm
